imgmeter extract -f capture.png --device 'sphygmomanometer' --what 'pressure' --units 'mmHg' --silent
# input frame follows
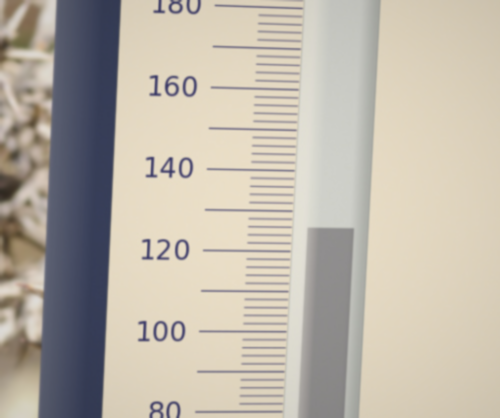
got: 126 mmHg
